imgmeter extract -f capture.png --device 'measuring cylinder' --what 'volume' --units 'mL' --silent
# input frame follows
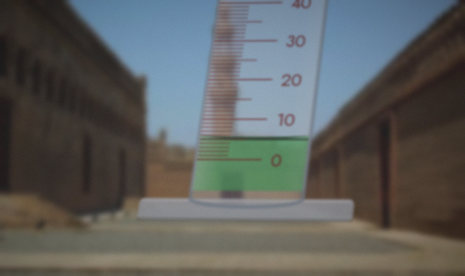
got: 5 mL
